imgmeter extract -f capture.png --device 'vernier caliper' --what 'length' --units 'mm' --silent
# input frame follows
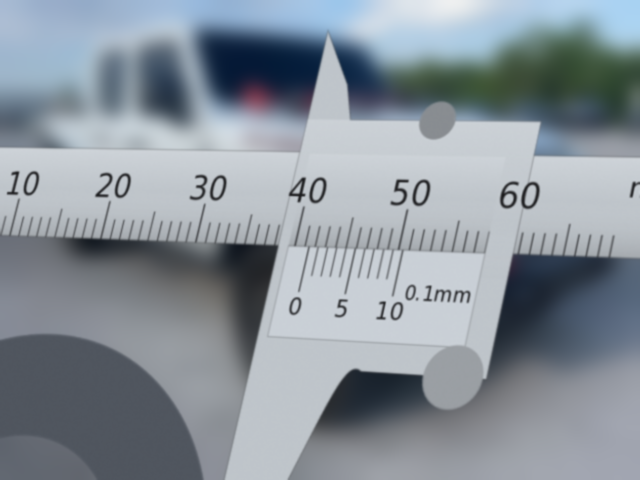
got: 41.4 mm
